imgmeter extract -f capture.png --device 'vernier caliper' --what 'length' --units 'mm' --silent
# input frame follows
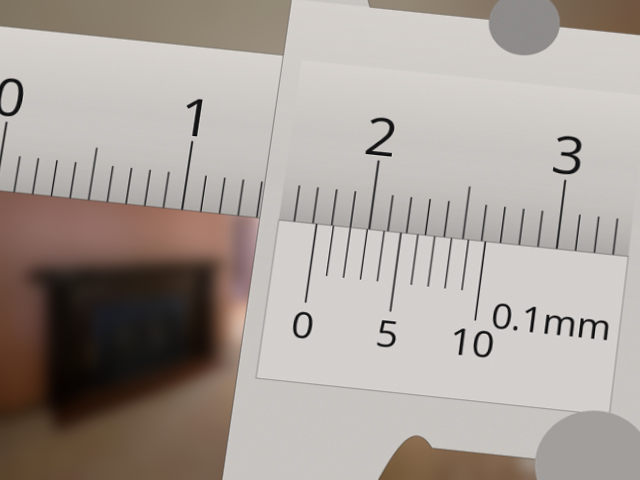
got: 17.2 mm
